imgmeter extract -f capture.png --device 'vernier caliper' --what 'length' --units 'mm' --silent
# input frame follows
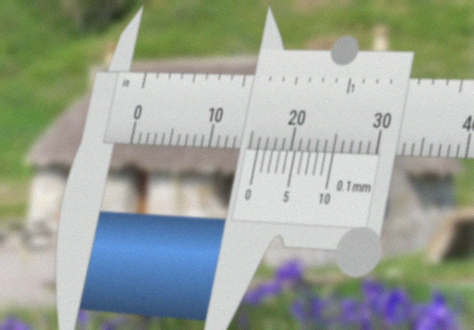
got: 16.0 mm
